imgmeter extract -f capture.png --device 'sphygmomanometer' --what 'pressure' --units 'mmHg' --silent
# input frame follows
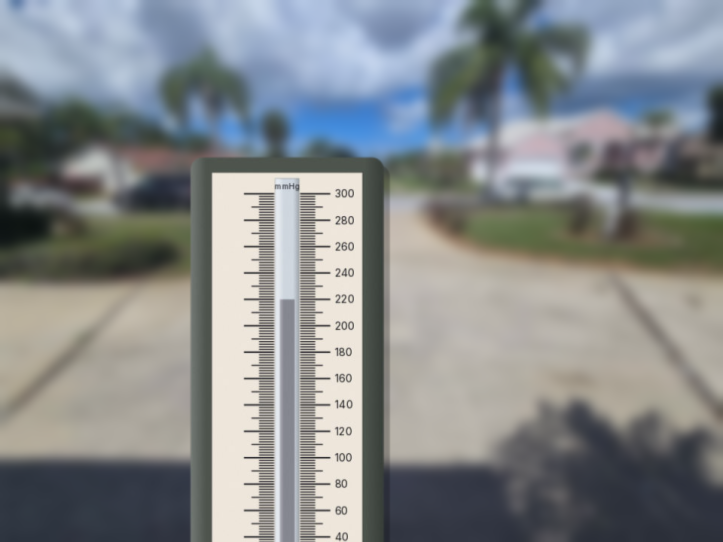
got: 220 mmHg
